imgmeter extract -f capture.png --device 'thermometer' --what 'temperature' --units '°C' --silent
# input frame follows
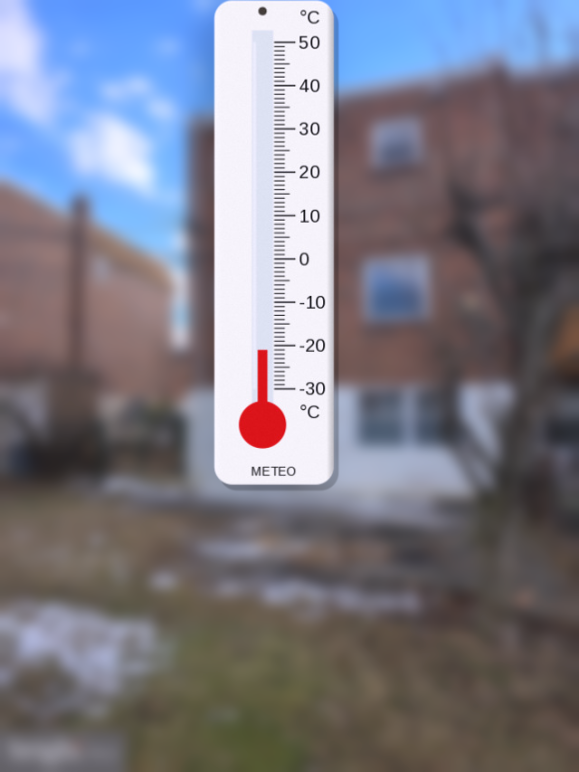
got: -21 °C
